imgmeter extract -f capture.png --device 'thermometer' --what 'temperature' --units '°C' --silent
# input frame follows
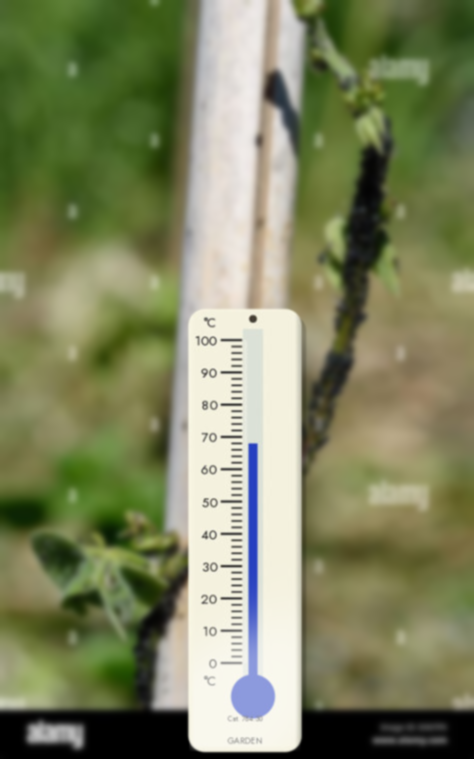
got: 68 °C
